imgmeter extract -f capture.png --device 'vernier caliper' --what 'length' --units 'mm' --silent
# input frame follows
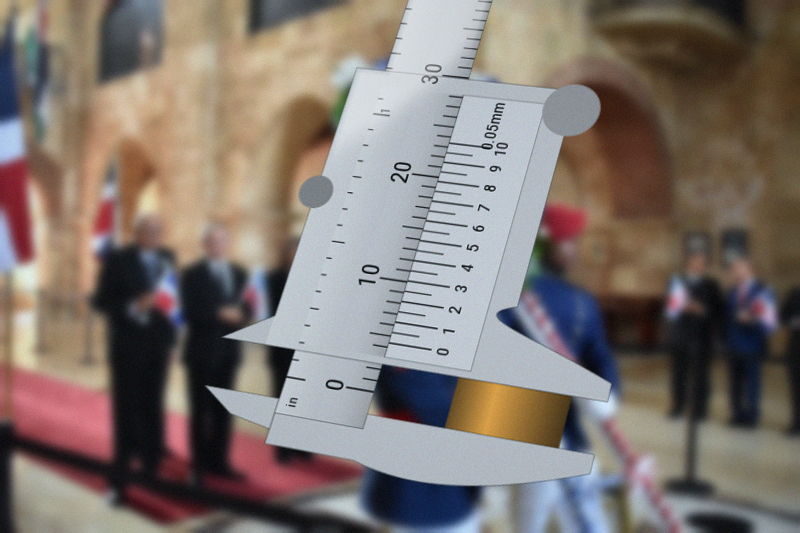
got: 4.4 mm
